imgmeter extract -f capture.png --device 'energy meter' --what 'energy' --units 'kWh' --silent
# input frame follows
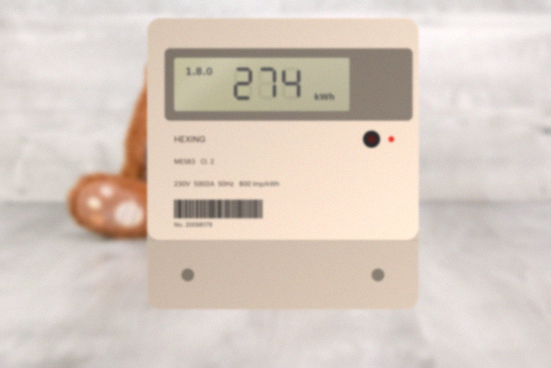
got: 274 kWh
